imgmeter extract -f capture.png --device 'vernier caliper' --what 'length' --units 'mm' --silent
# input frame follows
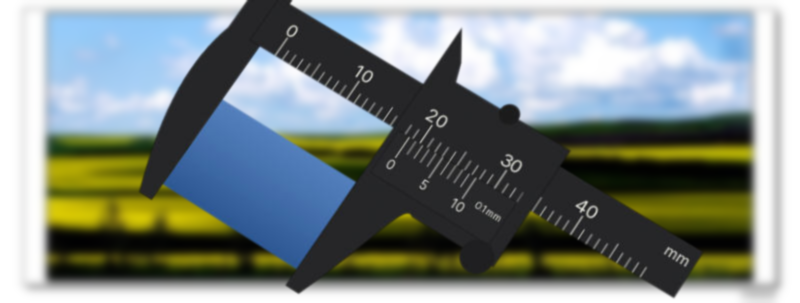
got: 18.6 mm
